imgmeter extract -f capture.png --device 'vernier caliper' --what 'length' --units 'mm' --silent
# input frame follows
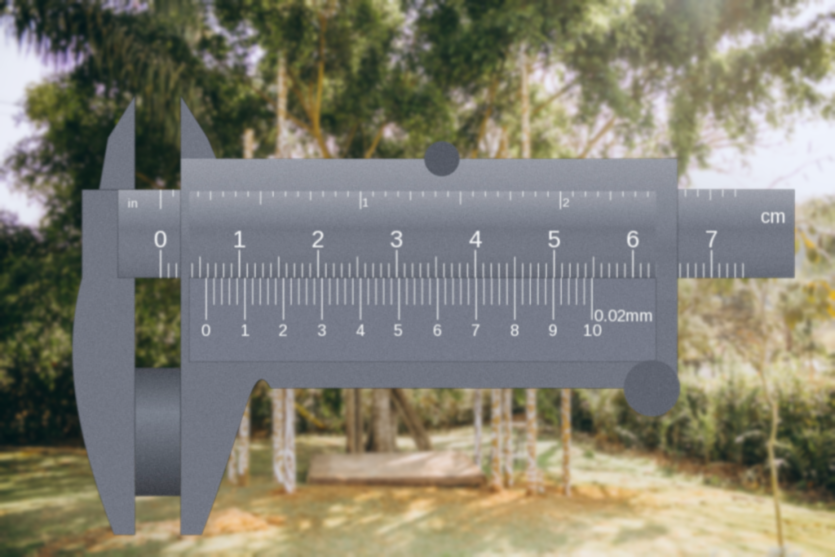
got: 5.8 mm
